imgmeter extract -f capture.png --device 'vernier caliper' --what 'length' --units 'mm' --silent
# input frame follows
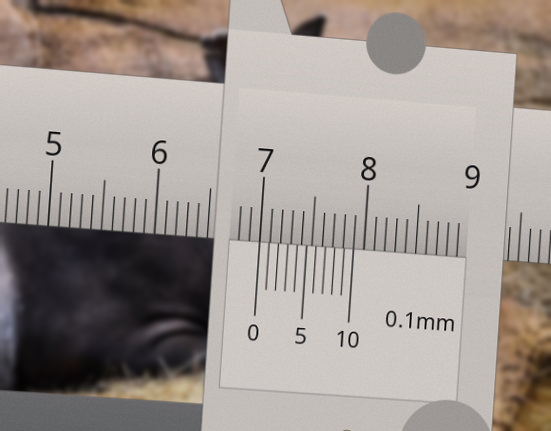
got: 70.0 mm
